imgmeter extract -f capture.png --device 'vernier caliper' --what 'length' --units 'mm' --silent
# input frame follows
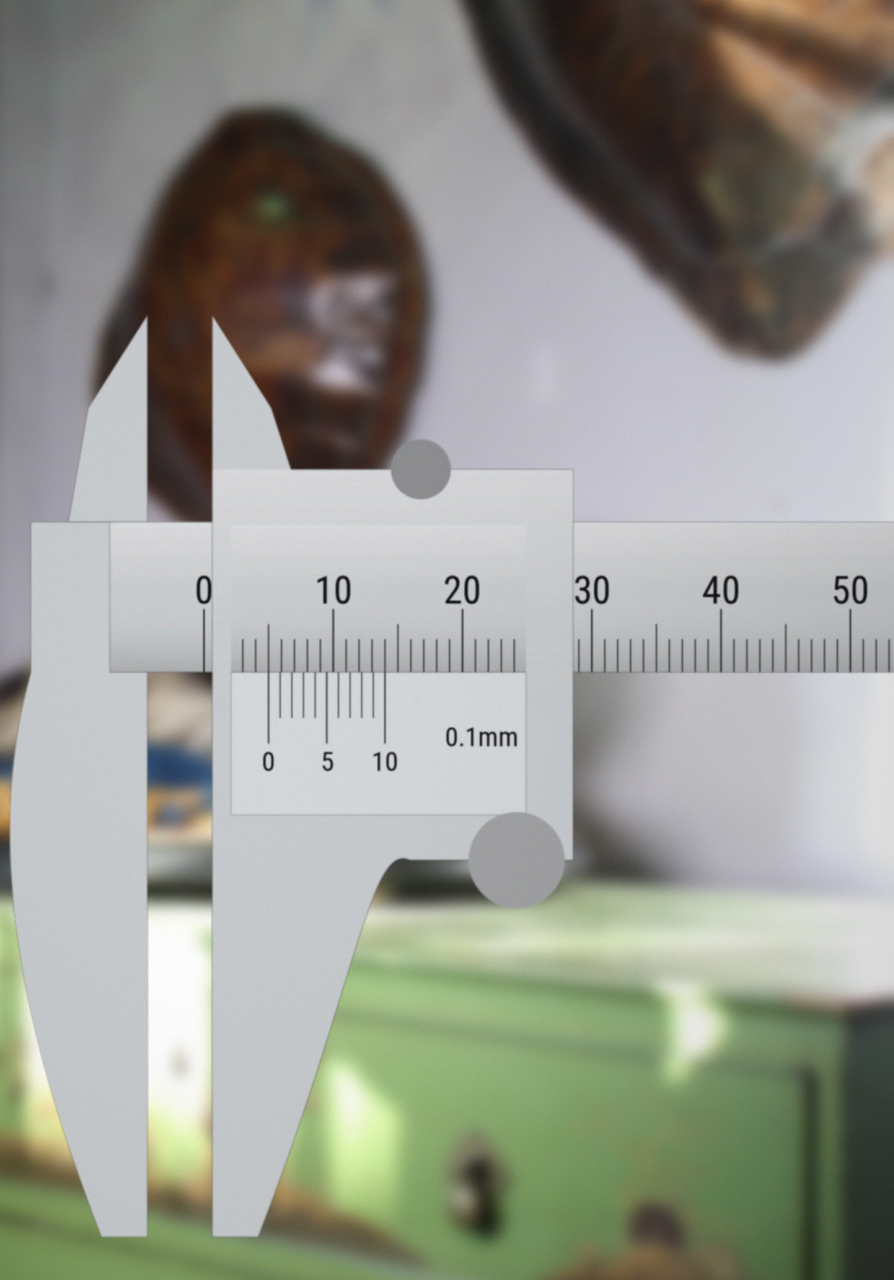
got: 5.0 mm
